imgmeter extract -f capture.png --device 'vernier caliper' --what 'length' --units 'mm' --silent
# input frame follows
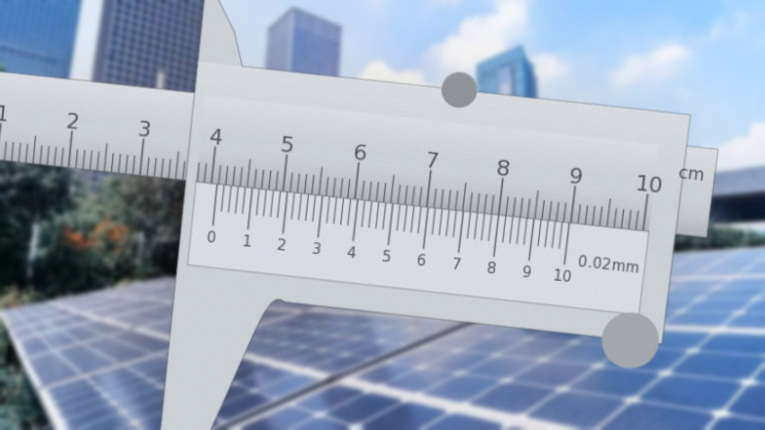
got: 40.8 mm
